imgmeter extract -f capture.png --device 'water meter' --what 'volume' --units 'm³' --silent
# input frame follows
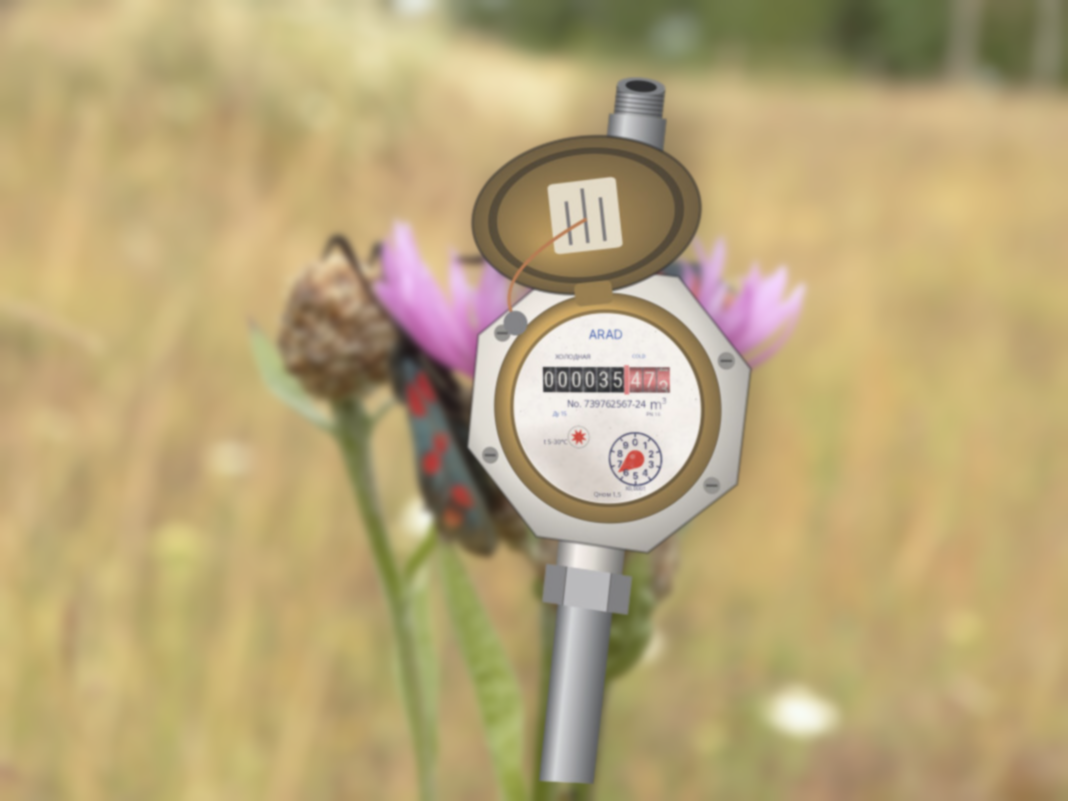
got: 35.4726 m³
